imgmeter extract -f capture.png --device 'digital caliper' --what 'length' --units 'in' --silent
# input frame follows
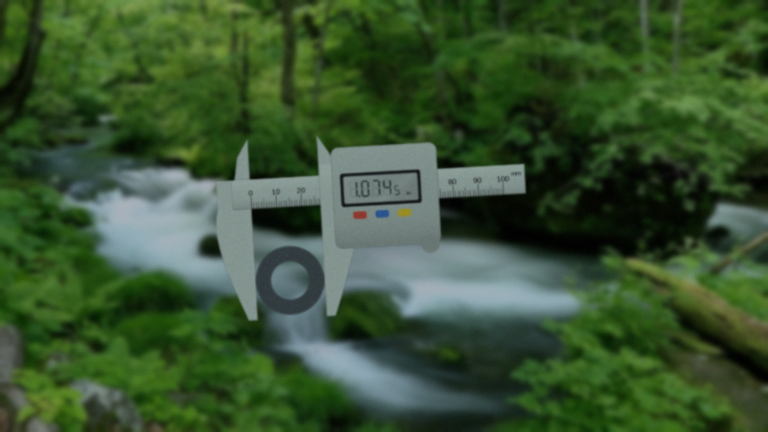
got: 1.0745 in
